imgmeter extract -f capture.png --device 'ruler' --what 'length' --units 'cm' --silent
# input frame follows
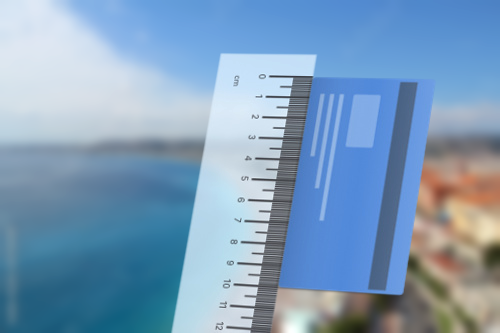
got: 10 cm
